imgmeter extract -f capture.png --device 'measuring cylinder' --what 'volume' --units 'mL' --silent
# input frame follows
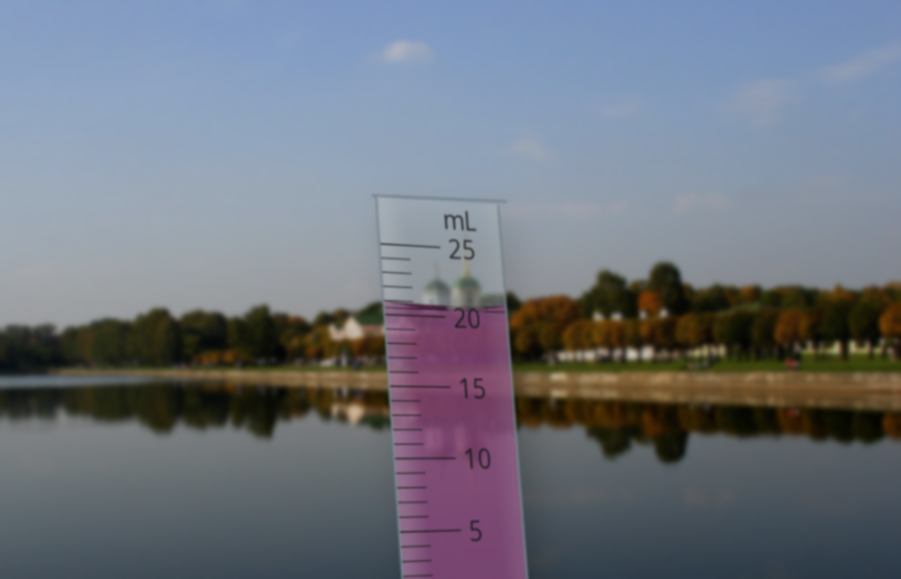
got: 20.5 mL
